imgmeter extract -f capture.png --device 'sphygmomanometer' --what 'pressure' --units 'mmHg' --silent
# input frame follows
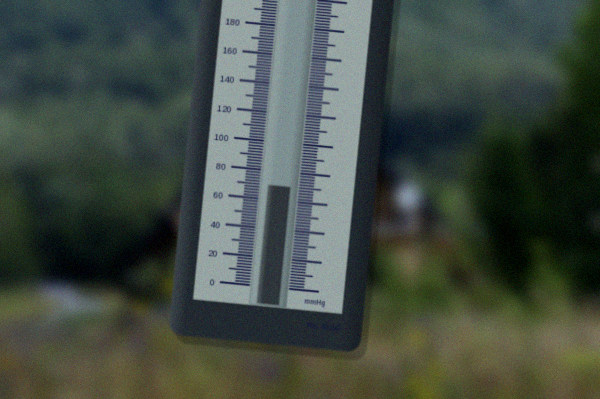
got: 70 mmHg
